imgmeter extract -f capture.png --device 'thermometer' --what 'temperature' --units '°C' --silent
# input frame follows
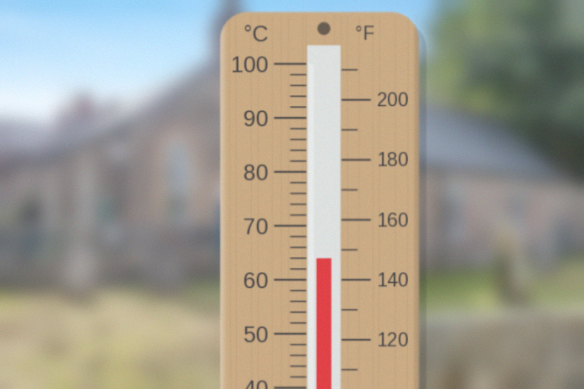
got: 64 °C
